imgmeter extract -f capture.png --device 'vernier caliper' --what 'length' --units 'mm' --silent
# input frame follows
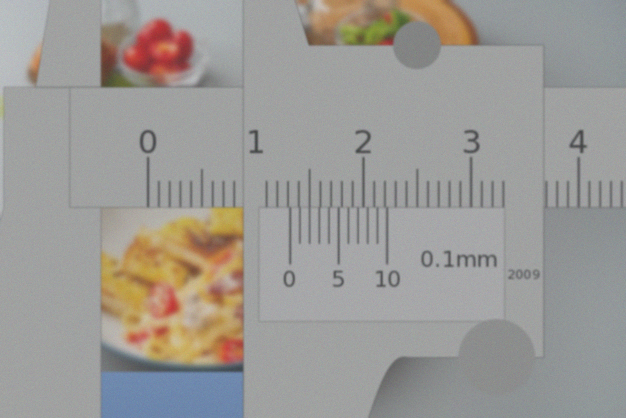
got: 13.2 mm
